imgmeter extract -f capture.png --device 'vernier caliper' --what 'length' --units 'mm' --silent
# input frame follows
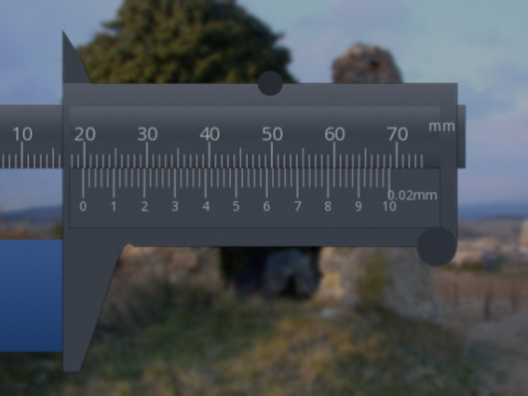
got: 19.8 mm
